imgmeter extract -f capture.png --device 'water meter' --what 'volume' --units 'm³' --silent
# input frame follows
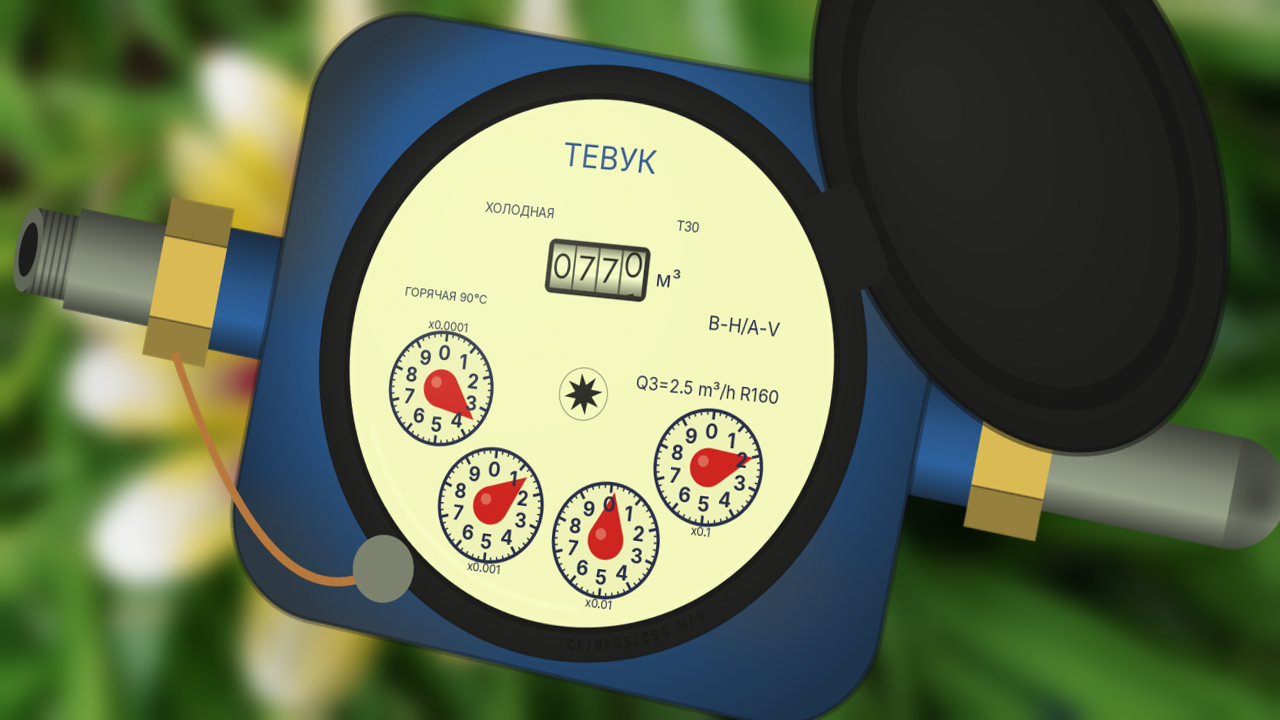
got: 770.2013 m³
